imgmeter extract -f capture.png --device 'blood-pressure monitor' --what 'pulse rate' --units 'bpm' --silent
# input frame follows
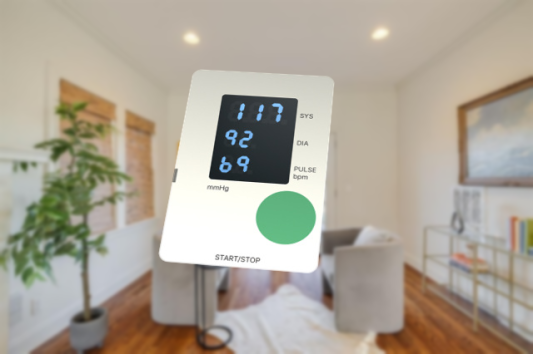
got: 69 bpm
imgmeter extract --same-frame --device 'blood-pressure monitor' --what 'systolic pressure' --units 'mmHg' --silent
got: 117 mmHg
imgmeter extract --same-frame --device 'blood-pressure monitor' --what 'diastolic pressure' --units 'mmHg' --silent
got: 92 mmHg
